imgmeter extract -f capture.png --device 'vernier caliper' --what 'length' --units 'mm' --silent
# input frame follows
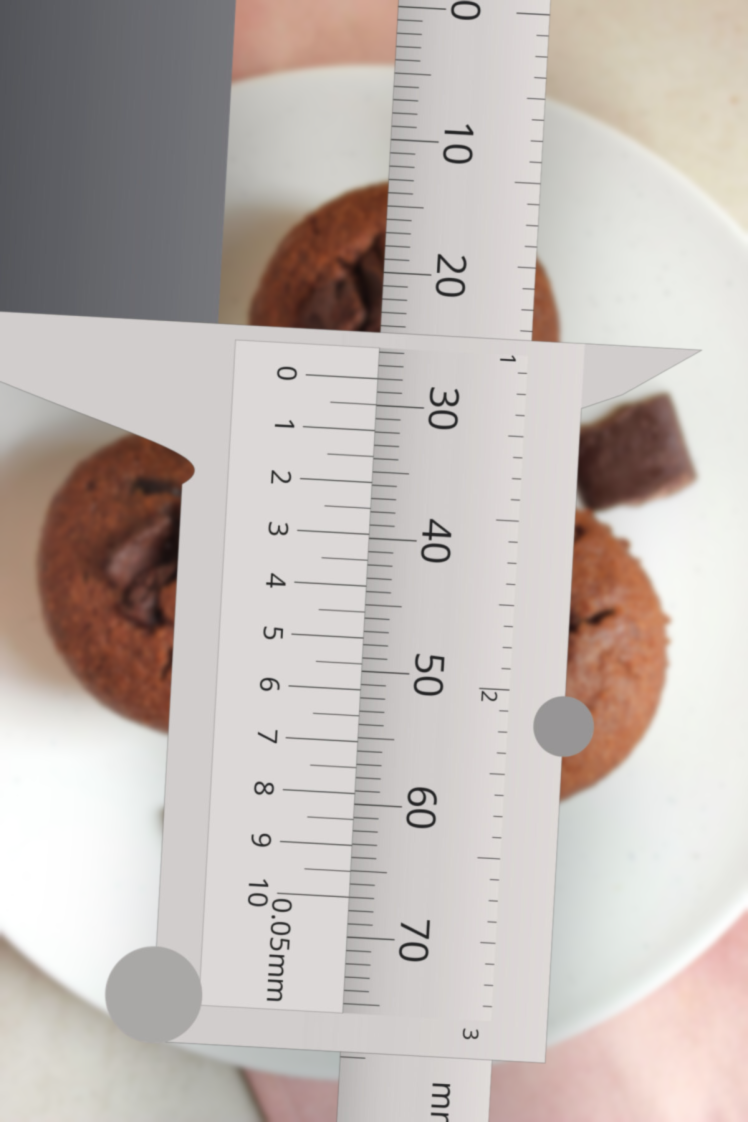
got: 28.0 mm
